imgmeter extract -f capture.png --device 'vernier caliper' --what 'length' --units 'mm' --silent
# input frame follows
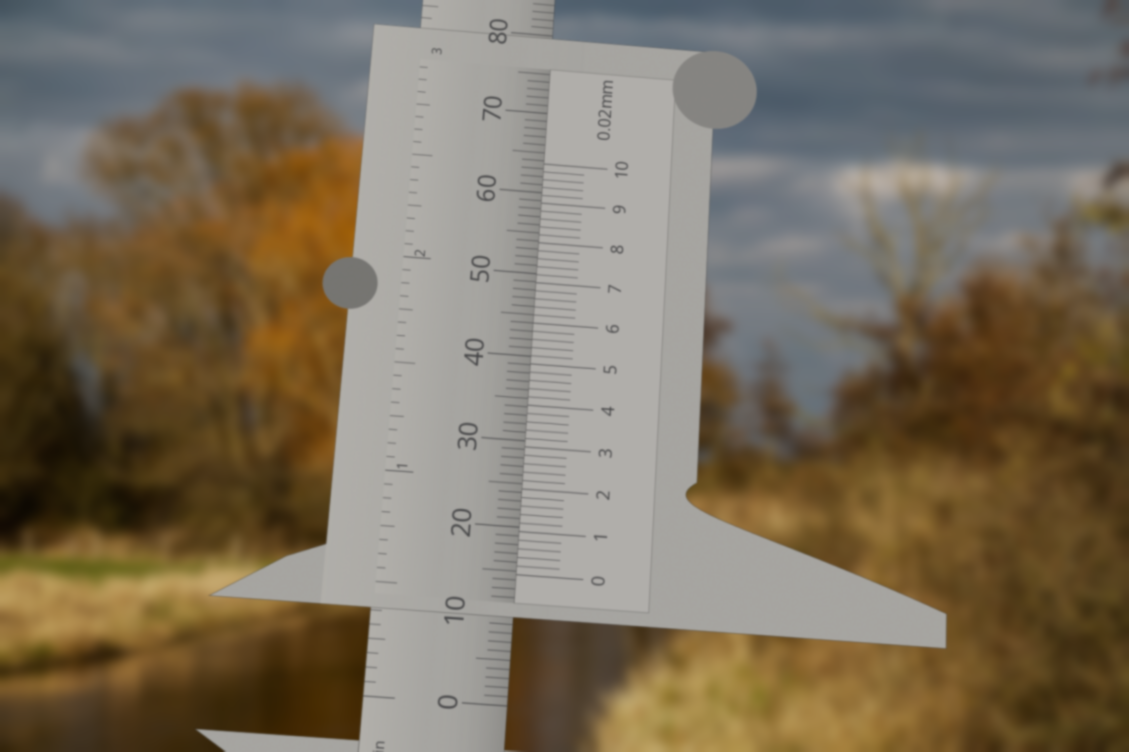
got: 14.6 mm
